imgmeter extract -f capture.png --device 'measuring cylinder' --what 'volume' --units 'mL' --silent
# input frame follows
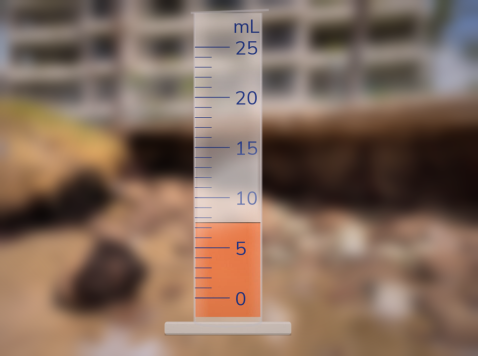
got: 7.5 mL
